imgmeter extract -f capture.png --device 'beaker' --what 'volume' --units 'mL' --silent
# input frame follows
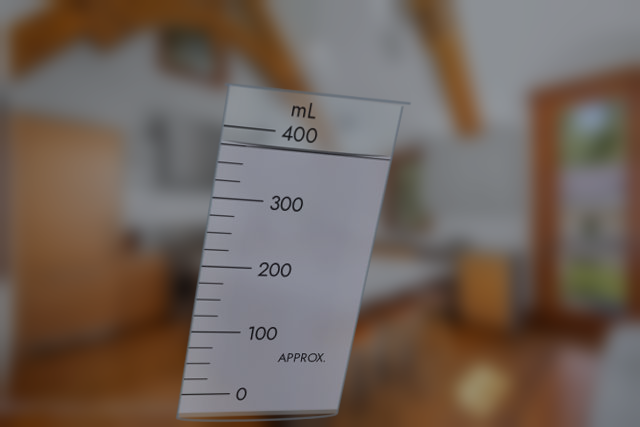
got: 375 mL
